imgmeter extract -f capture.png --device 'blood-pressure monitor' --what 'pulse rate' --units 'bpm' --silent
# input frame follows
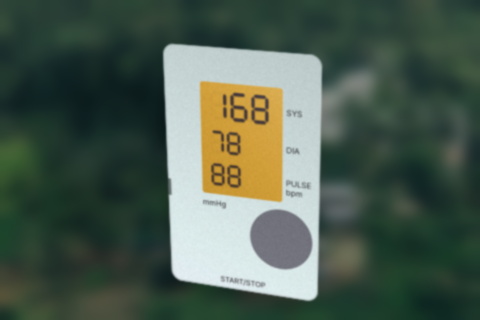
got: 88 bpm
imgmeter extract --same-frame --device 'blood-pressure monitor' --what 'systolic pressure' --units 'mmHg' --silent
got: 168 mmHg
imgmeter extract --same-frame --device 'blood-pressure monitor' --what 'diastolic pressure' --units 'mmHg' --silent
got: 78 mmHg
